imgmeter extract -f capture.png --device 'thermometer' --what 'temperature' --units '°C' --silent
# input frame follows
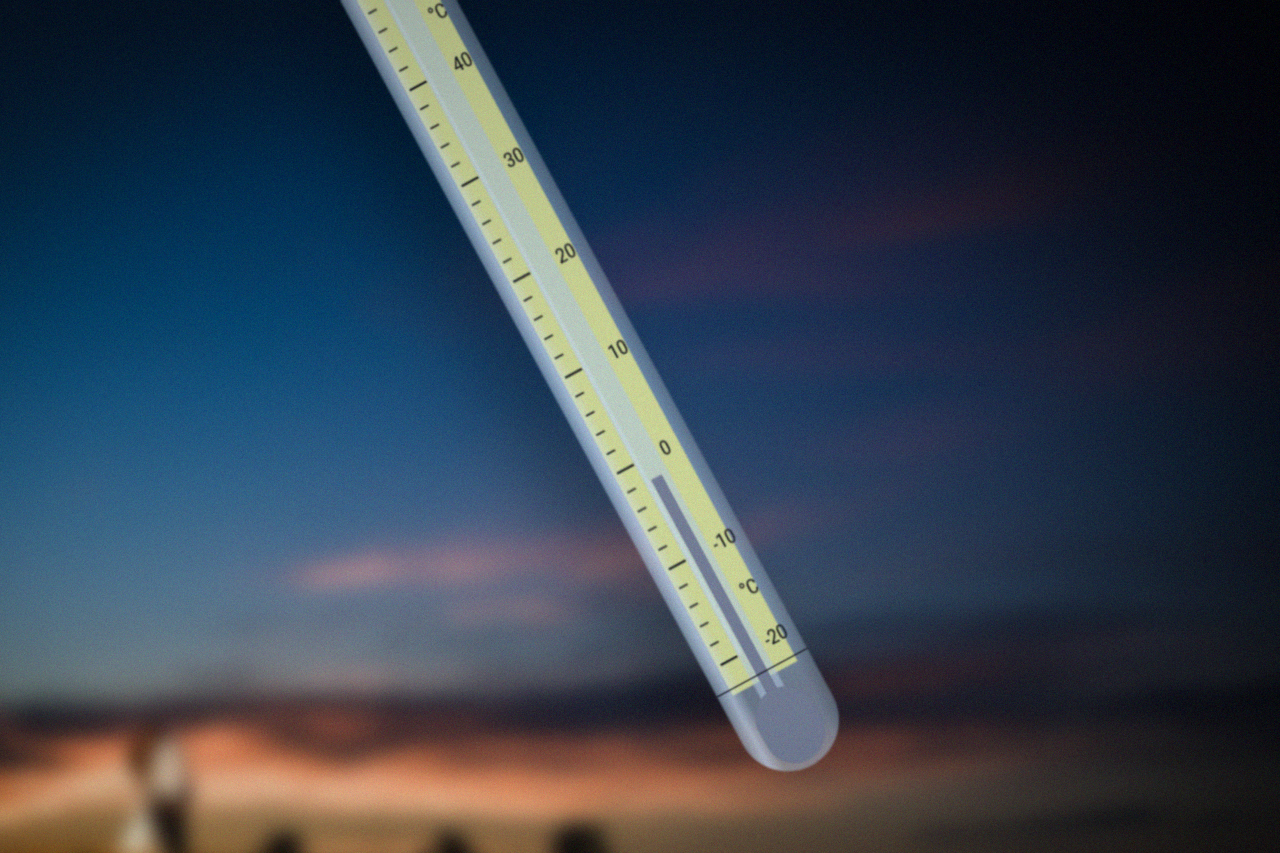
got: -2 °C
